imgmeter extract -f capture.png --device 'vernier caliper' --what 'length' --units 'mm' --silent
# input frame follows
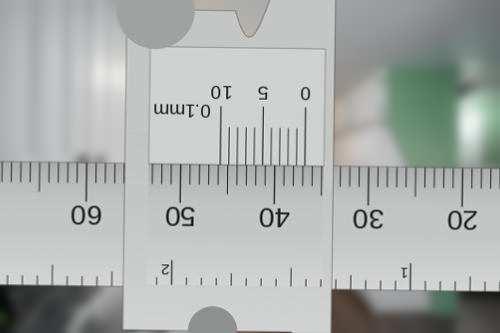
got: 36.8 mm
